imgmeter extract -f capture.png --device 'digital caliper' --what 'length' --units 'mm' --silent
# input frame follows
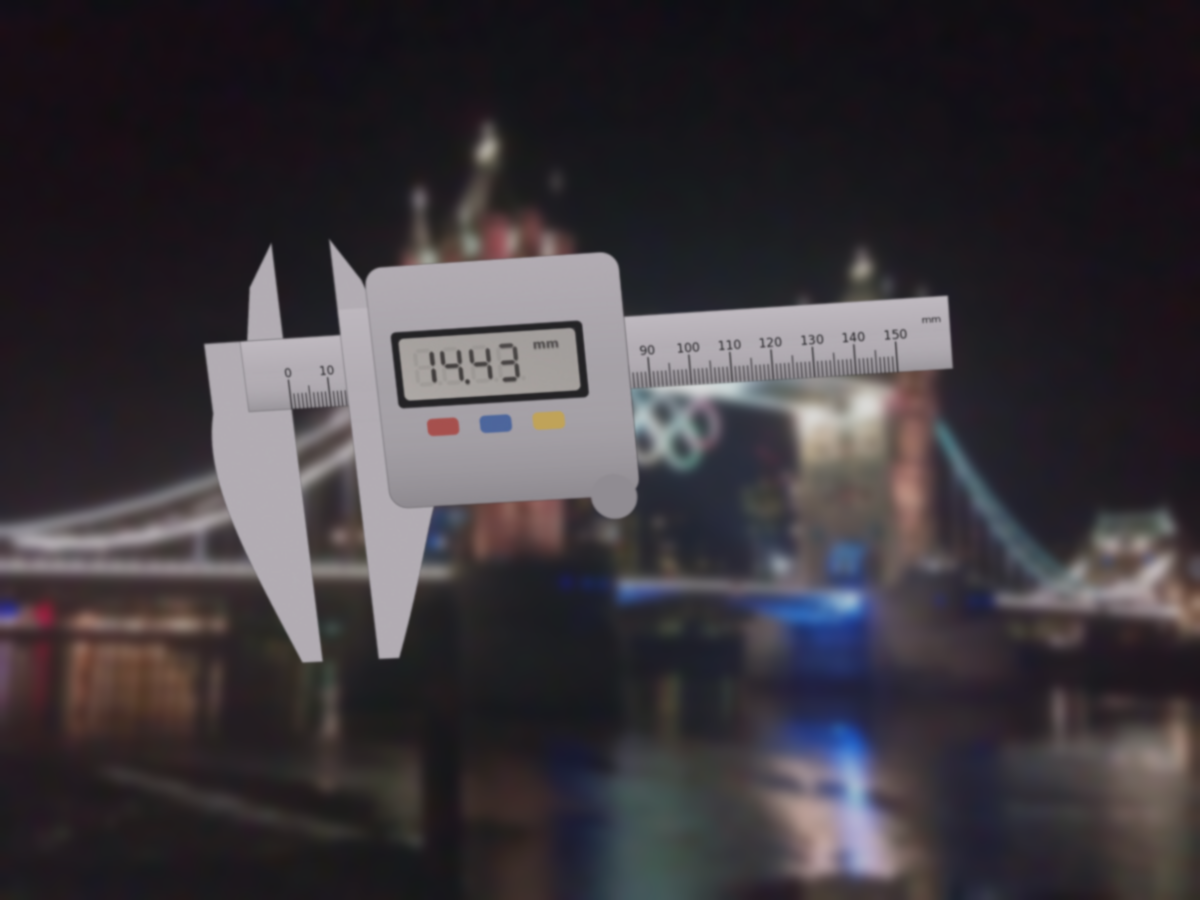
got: 14.43 mm
